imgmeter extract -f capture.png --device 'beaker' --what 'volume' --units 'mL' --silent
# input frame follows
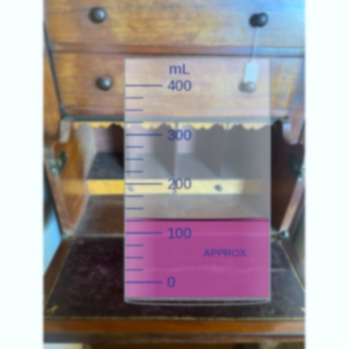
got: 125 mL
